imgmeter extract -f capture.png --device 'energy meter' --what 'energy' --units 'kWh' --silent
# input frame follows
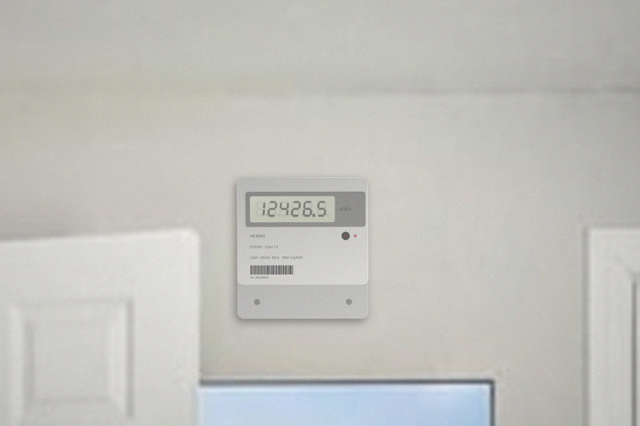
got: 12426.5 kWh
